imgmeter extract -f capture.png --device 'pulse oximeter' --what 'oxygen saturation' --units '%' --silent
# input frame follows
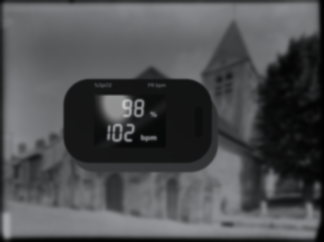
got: 98 %
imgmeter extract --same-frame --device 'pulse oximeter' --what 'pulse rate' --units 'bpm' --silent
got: 102 bpm
